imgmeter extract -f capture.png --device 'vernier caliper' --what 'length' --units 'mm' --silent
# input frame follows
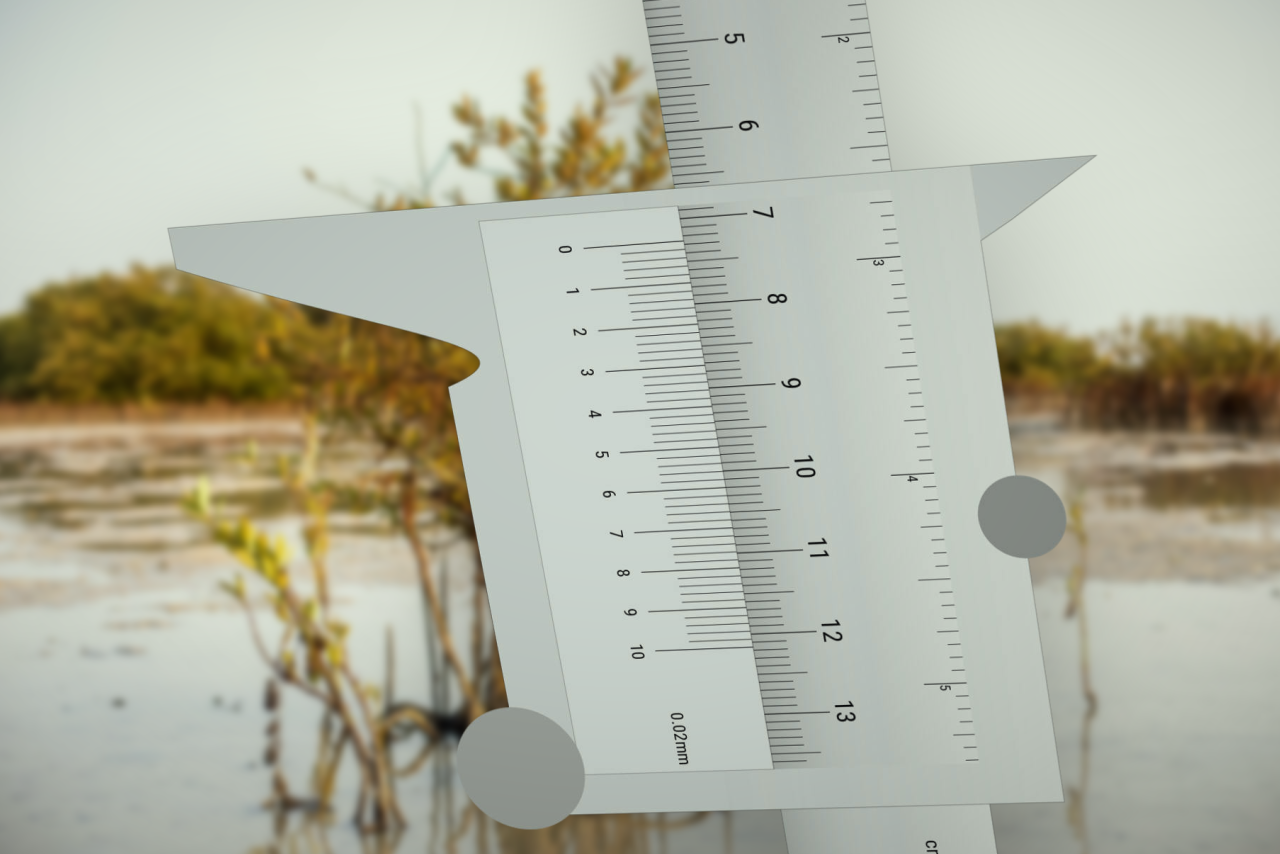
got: 72.6 mm
